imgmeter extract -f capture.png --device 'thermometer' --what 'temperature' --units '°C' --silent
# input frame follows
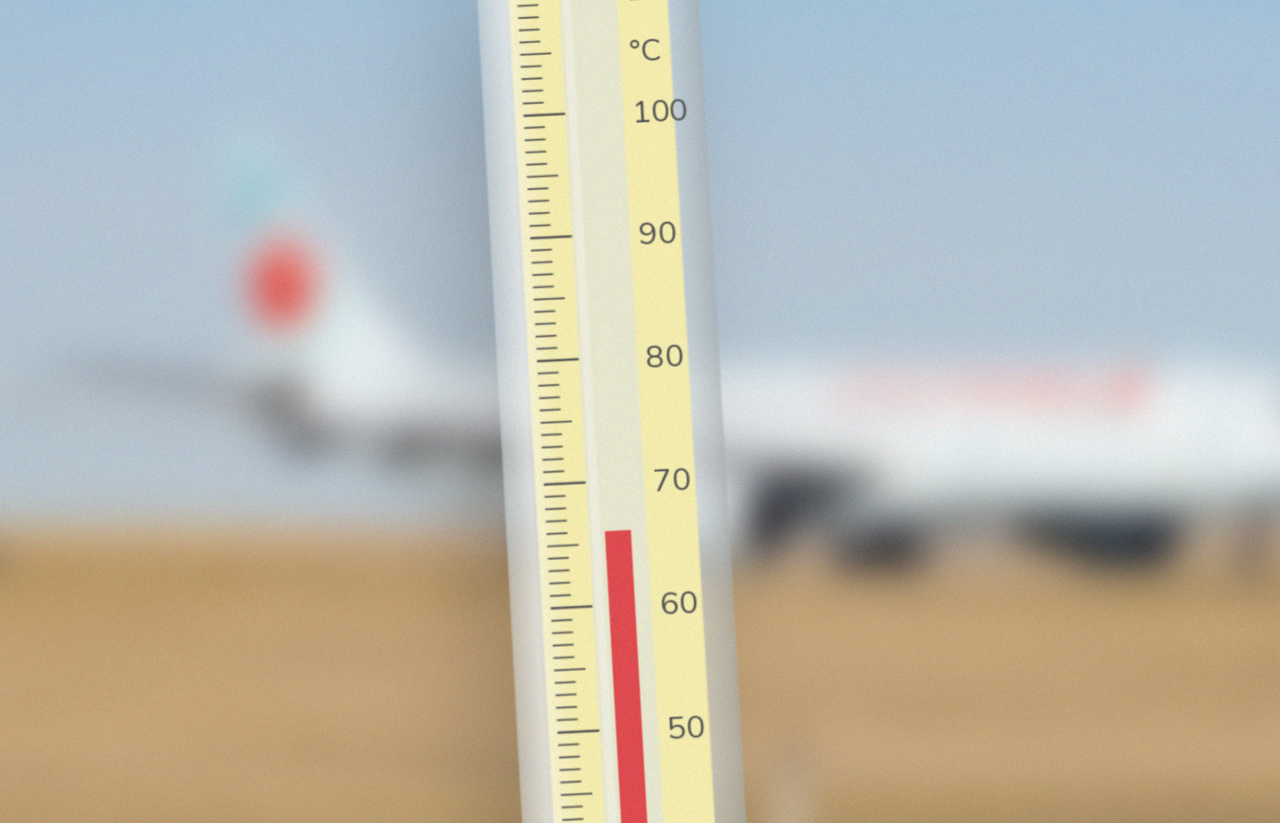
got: 66 °C
